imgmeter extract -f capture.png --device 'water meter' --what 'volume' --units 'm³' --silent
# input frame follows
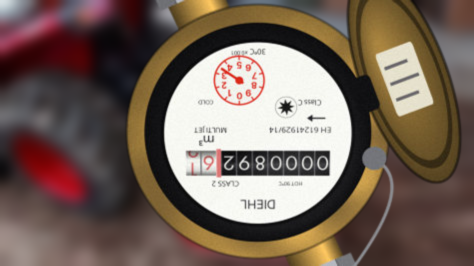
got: 892.613 m³
